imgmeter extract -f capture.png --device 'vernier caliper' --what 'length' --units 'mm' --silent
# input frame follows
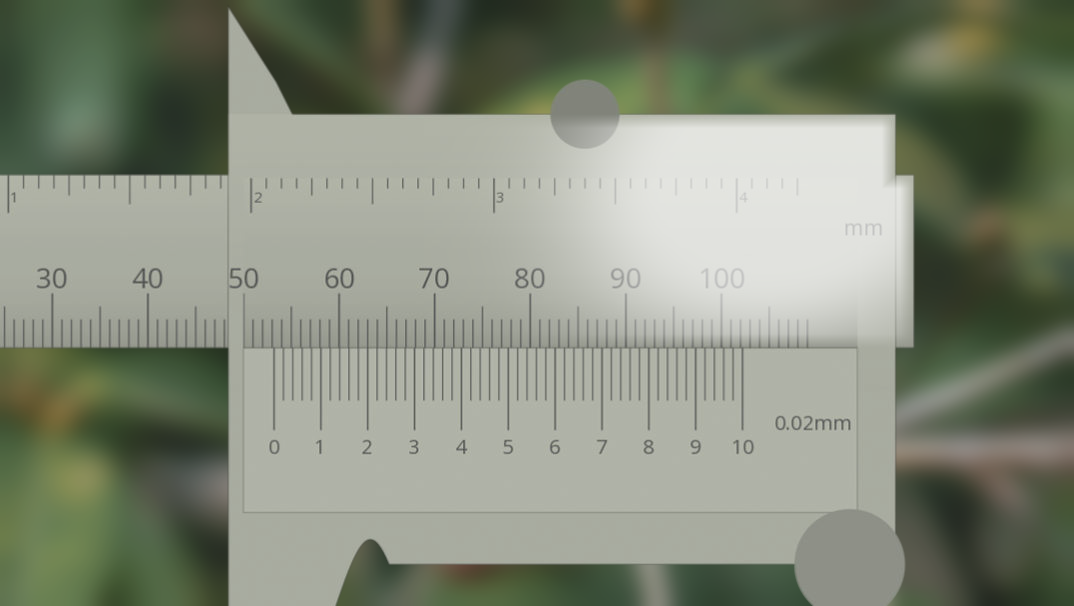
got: 53.2 mm
